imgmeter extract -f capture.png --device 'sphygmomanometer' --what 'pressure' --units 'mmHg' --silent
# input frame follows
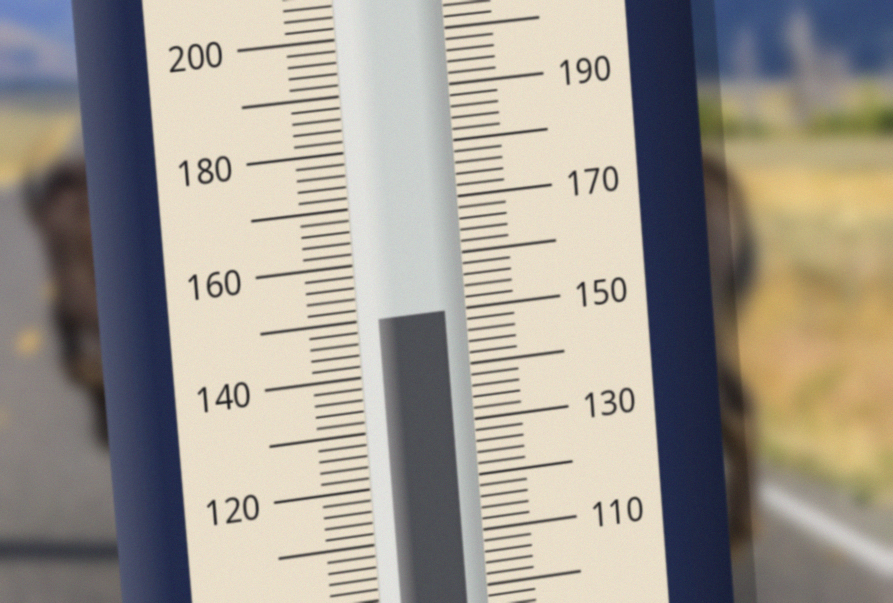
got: 150 mmHg
